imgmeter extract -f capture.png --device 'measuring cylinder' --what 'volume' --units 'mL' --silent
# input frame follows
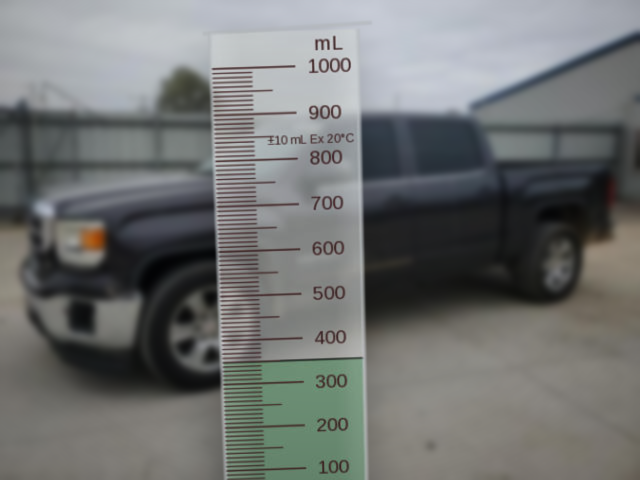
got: 350 mL
